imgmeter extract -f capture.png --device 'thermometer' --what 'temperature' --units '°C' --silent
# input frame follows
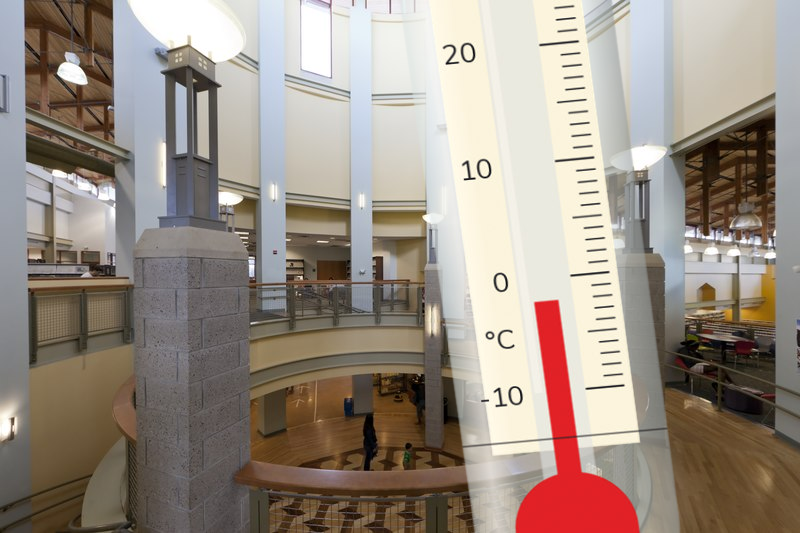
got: -2 °C
